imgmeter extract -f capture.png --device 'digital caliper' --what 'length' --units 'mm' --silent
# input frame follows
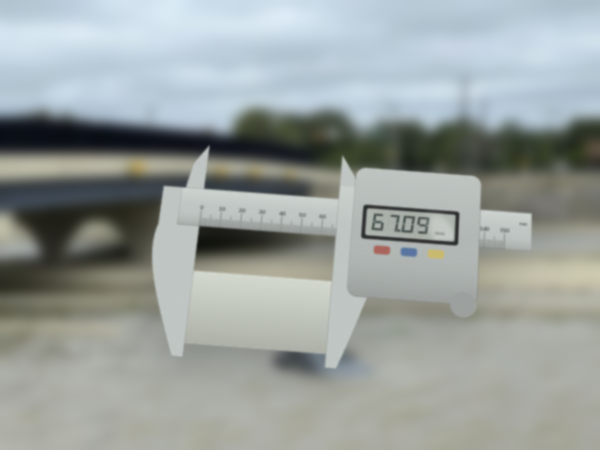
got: 67.09 mm
